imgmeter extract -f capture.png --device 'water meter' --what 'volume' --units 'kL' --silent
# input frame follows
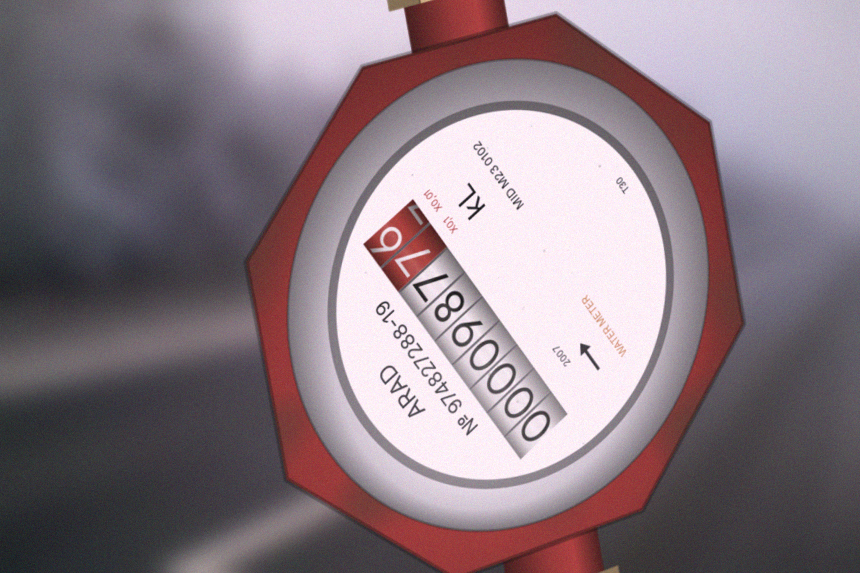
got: 987.76 kL
